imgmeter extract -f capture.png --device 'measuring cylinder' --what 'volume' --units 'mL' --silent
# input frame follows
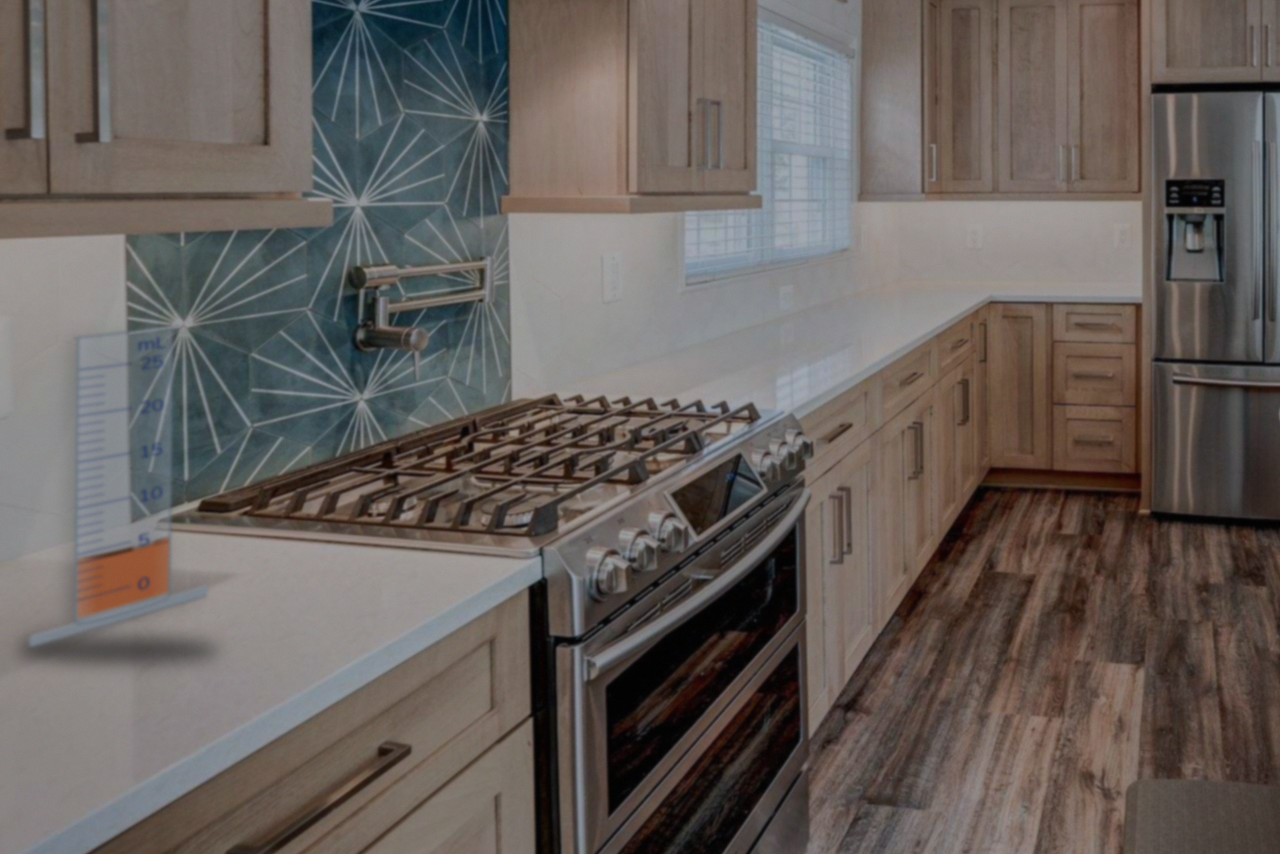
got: 4 mL
